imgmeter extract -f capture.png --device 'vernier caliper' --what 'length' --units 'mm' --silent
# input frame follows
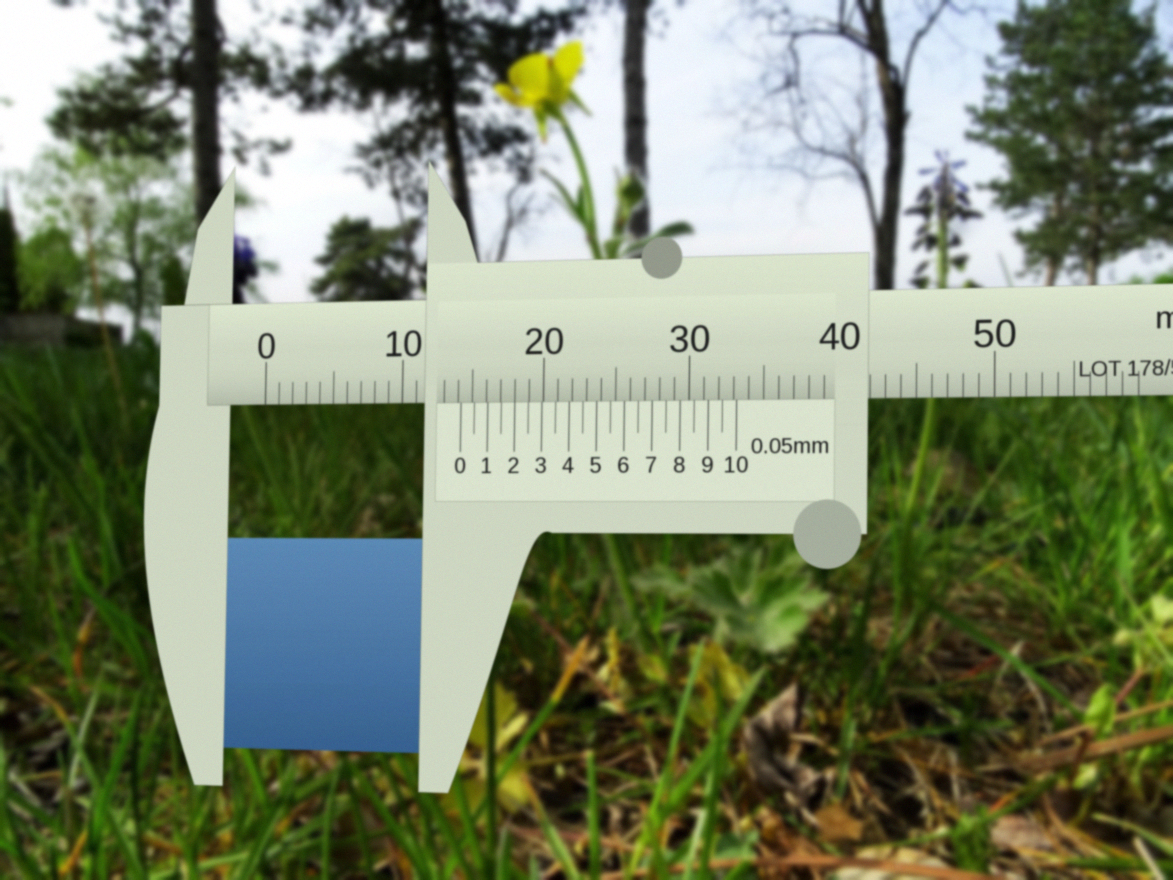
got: 14.2 mm
